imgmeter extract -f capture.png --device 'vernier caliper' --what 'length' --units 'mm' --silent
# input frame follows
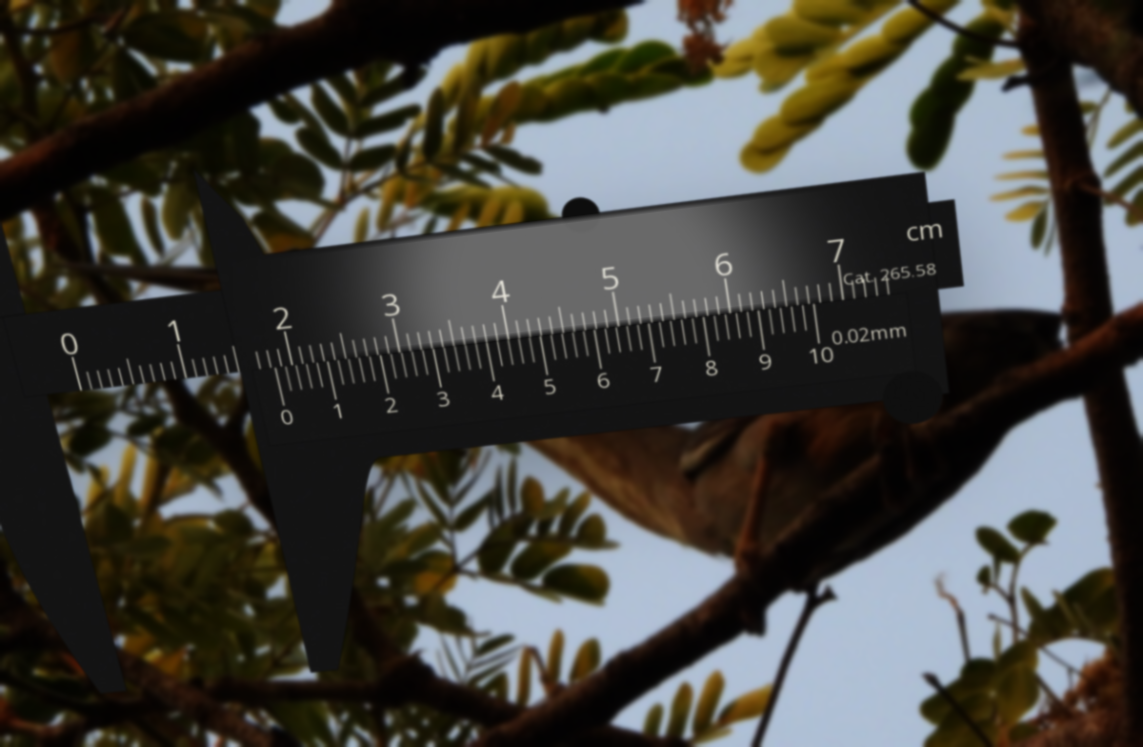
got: 18.4 mm
